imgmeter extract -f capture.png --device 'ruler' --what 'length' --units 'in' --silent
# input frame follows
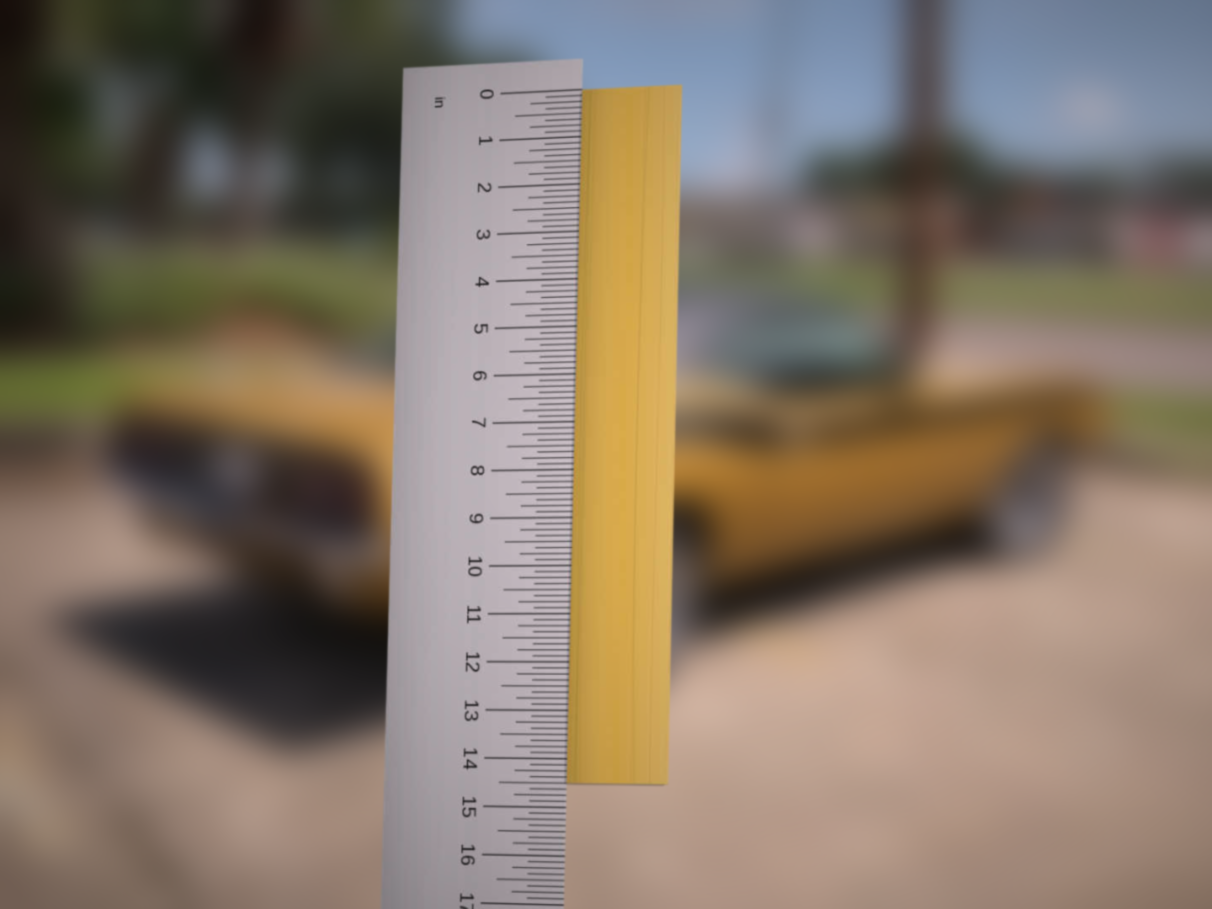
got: 14.5 in
